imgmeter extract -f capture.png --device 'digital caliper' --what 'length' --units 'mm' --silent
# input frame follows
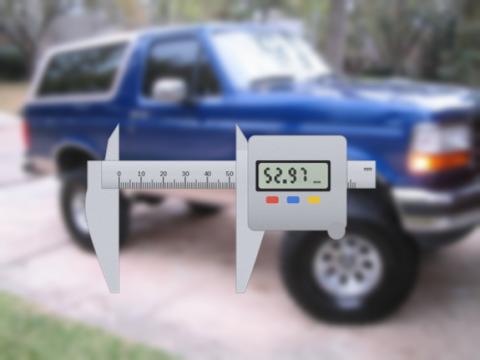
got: 52.97 mm
